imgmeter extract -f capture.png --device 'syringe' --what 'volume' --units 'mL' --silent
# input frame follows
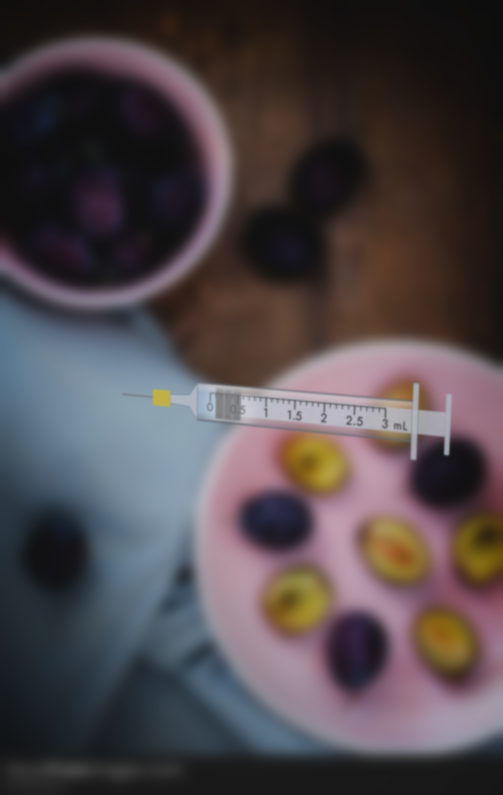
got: 0.1 mL
